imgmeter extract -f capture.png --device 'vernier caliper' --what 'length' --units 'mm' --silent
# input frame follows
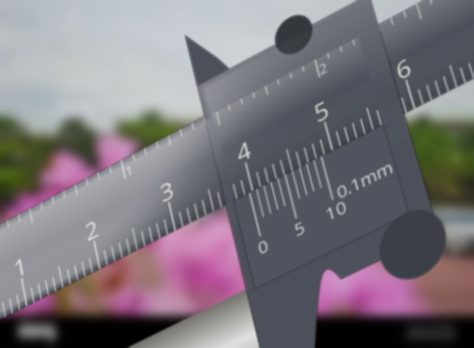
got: 39.6 mm
